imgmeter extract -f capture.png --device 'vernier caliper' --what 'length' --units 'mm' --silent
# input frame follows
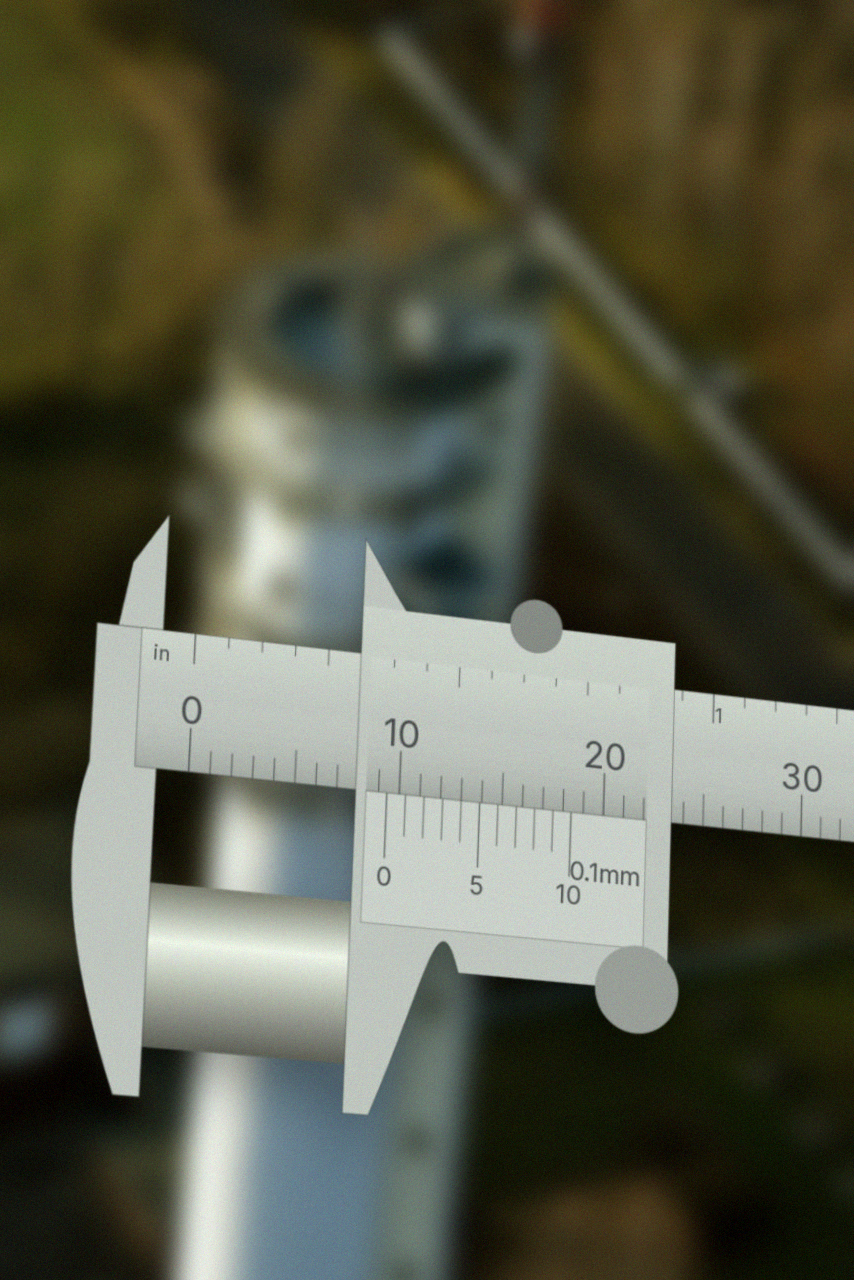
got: 9.4 mm
